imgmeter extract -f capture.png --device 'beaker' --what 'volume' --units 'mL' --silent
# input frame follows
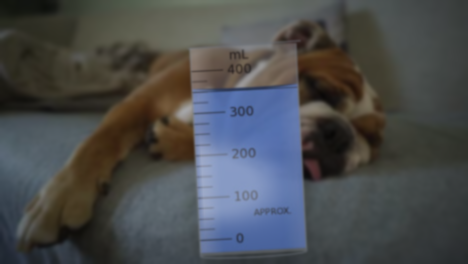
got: 350 mL
